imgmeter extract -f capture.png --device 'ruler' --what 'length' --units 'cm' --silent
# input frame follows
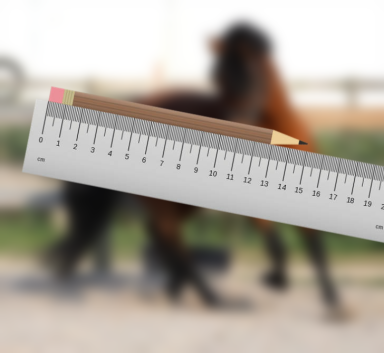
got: 15 cm
